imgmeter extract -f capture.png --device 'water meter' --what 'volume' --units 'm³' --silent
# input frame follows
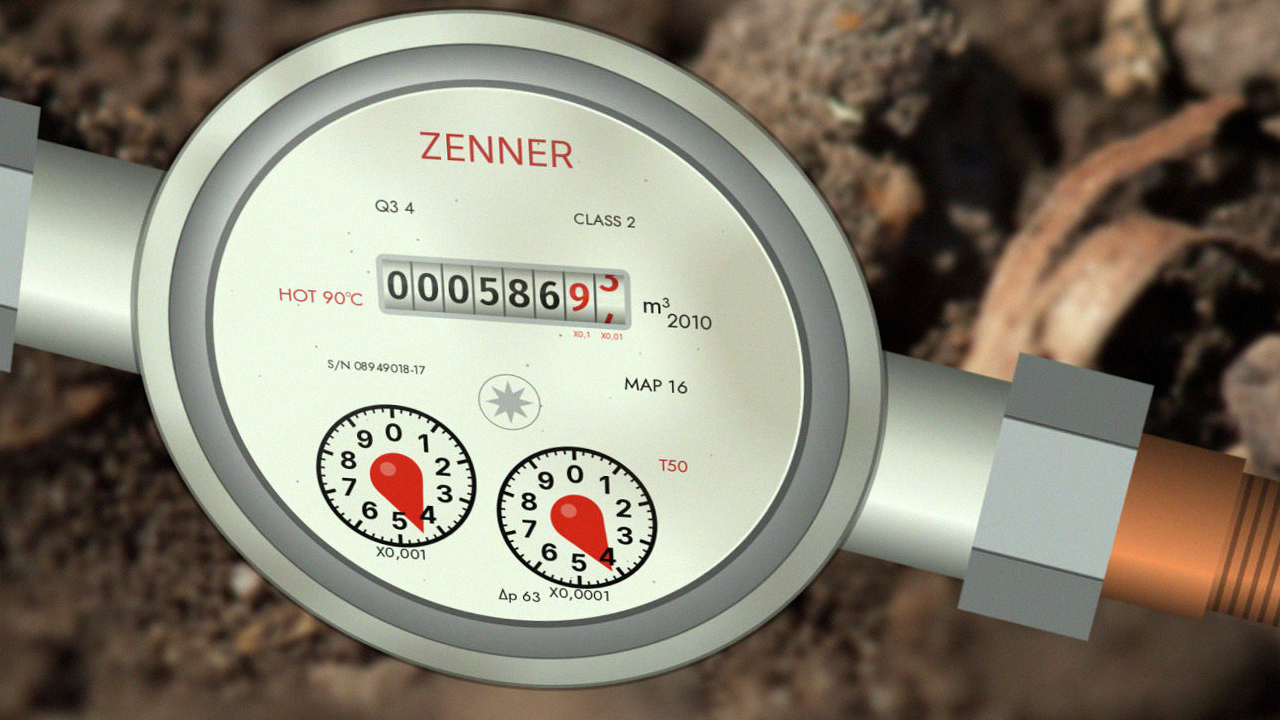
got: 586.9344 m³
